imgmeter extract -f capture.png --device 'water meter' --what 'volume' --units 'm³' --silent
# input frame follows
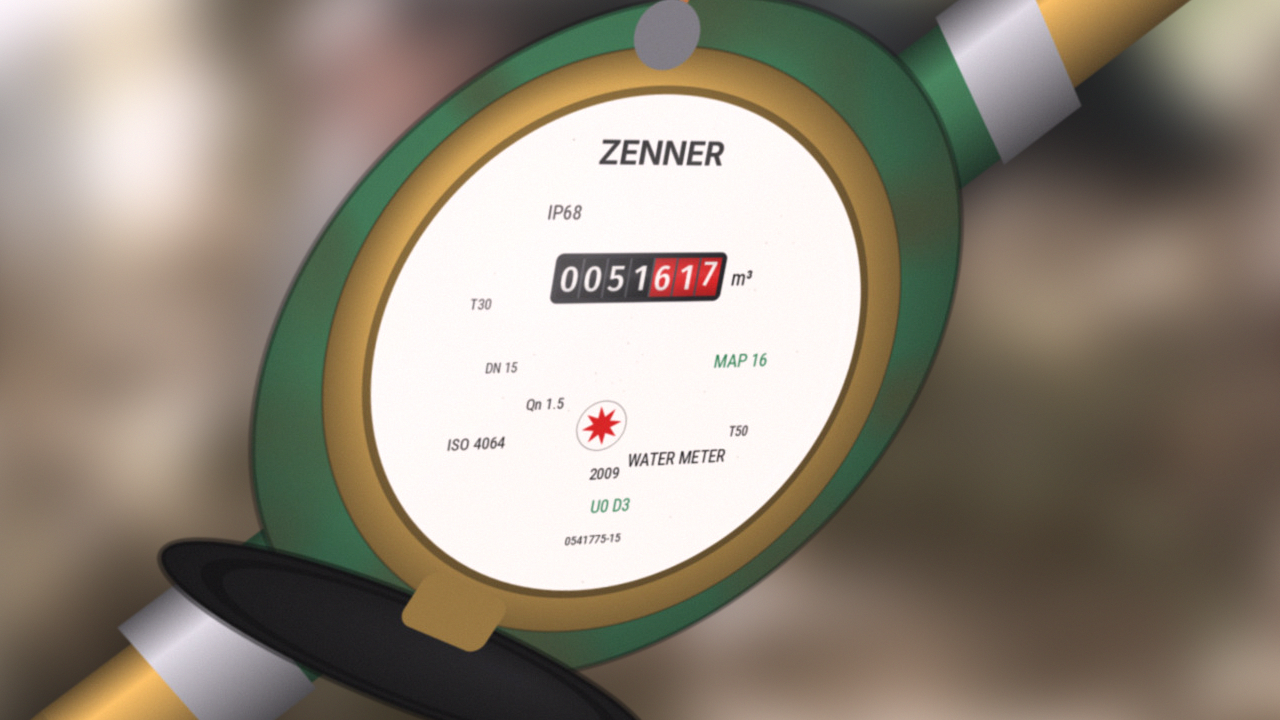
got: 51.617 m³
